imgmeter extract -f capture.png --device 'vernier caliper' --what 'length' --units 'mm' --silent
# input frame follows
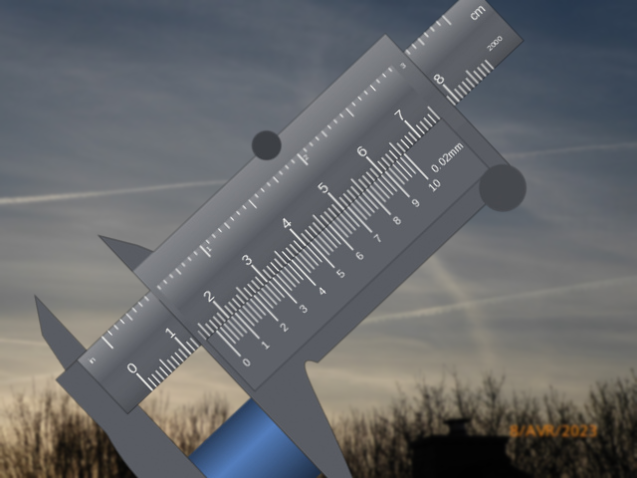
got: 16.6 mm
